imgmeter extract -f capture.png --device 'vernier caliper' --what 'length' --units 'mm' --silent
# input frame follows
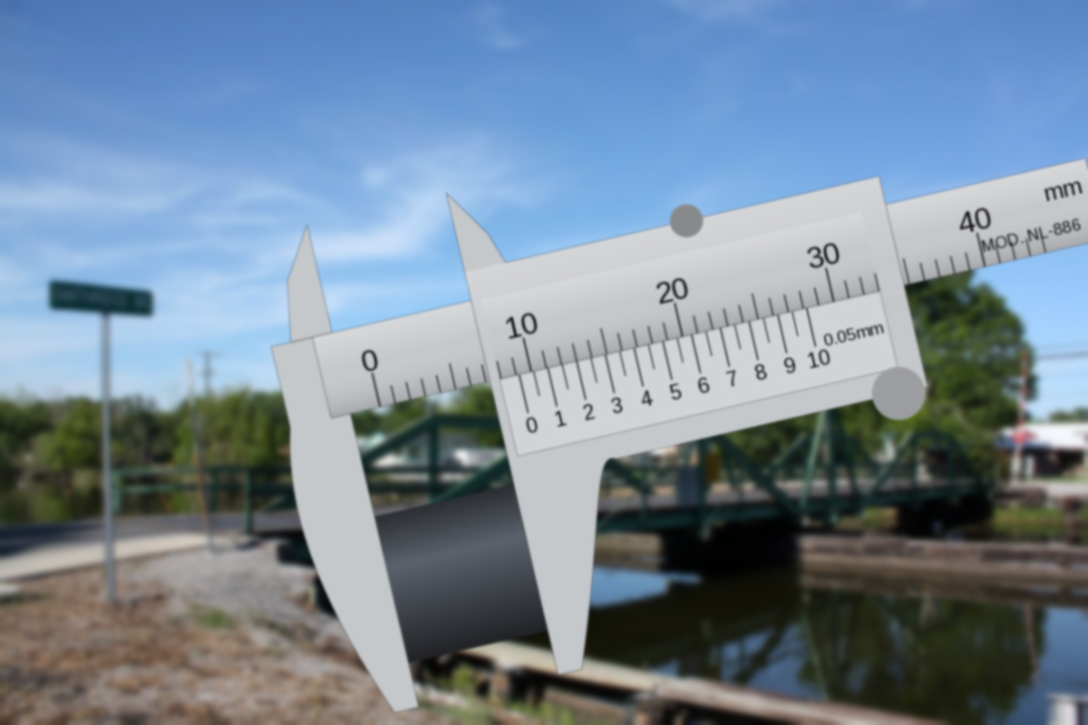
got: 9.2 mm
